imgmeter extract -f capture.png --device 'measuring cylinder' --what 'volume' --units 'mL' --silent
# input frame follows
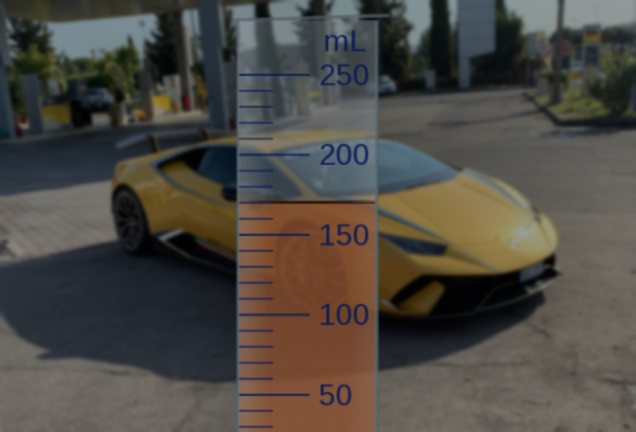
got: 170 mL
